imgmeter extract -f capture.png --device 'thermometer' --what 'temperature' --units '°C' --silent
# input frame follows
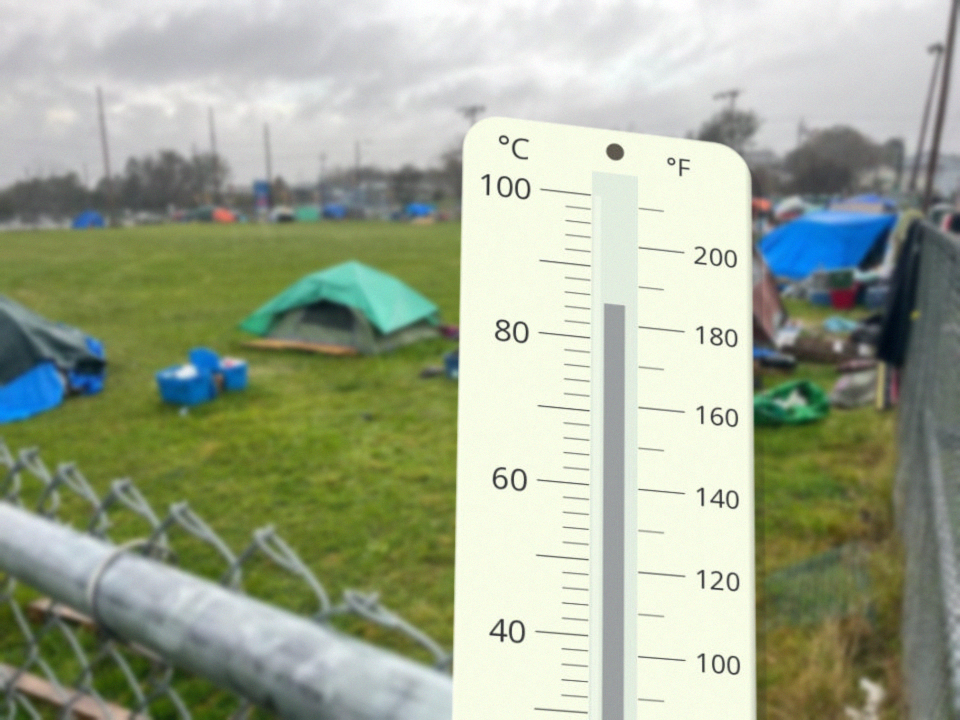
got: 85 °C
